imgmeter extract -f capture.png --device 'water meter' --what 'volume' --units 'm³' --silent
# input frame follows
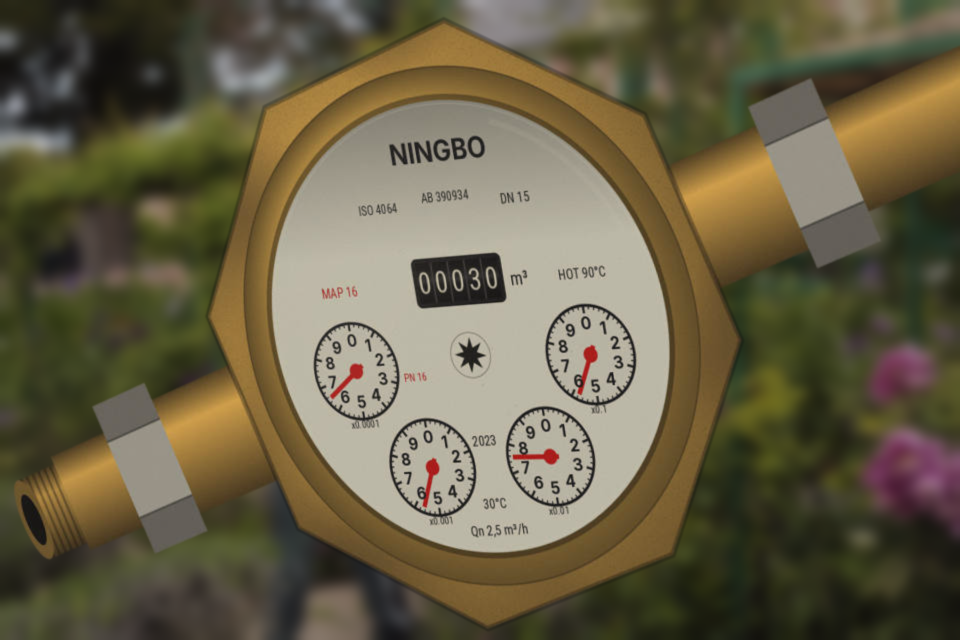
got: 30.5756 m³
